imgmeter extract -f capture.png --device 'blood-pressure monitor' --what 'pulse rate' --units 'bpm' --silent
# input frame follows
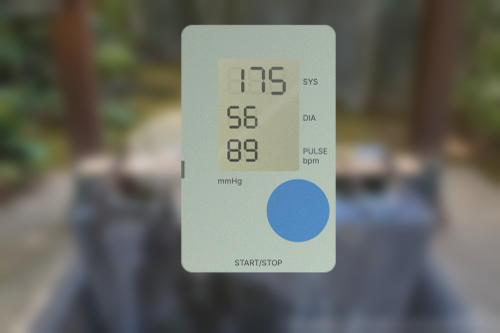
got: 89 bpm
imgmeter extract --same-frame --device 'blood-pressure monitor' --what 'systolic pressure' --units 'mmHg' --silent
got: 175 mmHg
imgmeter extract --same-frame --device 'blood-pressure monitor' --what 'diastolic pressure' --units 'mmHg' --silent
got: 56 mmHg
